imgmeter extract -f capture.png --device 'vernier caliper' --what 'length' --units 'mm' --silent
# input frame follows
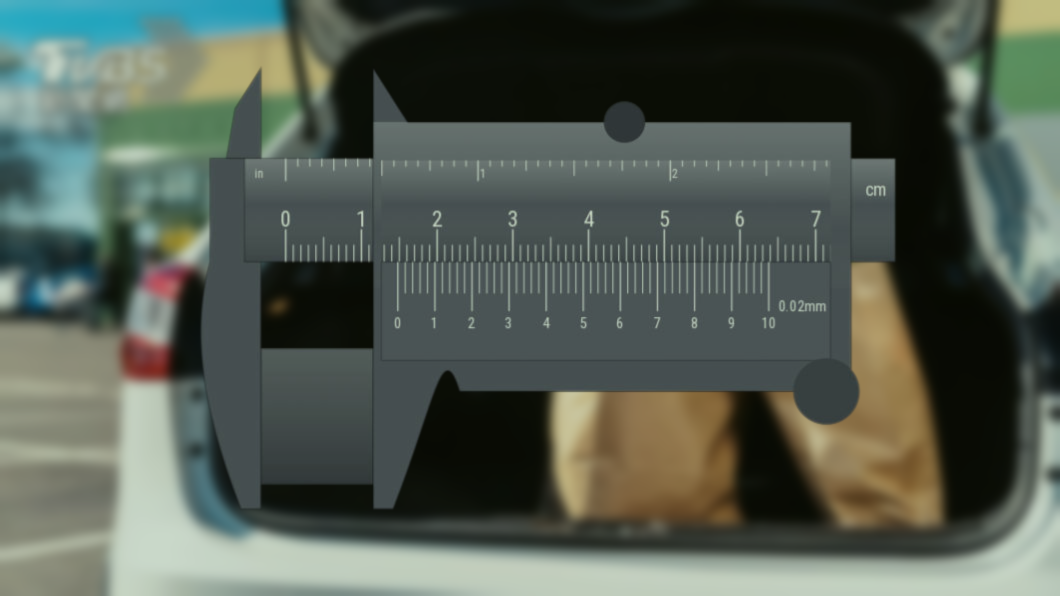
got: 14.8 mm
